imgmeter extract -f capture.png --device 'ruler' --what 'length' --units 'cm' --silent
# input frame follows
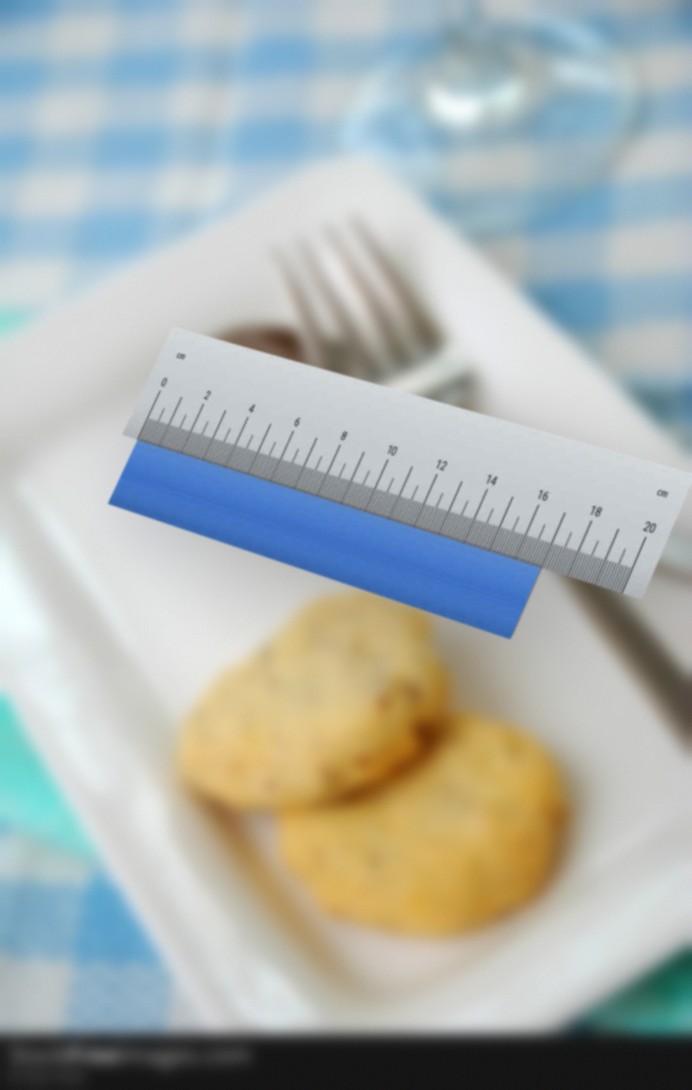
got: 17 cm
